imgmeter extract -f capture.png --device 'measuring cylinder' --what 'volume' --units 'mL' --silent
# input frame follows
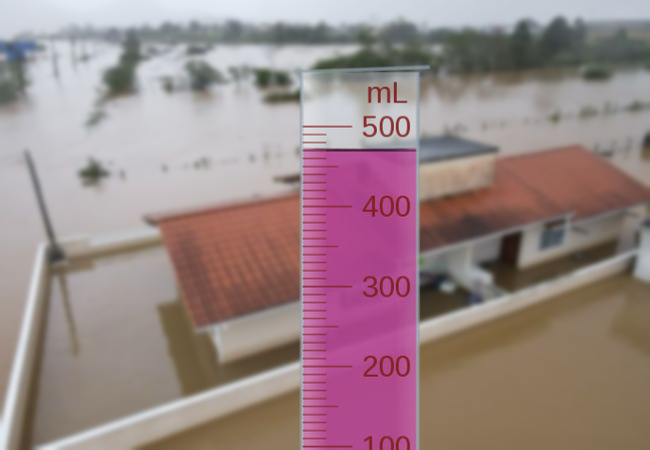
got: 470 mL
